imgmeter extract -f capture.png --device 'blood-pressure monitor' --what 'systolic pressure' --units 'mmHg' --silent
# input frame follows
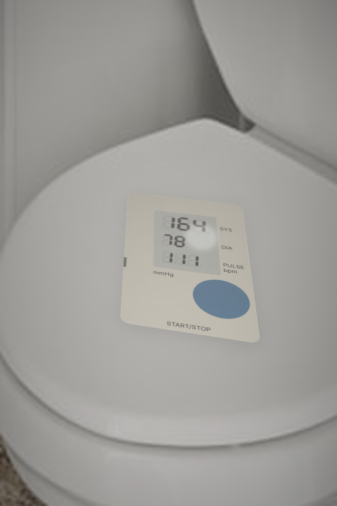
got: 164 mmHg
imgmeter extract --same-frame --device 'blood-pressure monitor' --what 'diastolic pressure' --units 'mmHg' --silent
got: 78 mmHg
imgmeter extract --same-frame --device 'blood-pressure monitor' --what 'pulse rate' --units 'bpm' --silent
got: 111 bpm
